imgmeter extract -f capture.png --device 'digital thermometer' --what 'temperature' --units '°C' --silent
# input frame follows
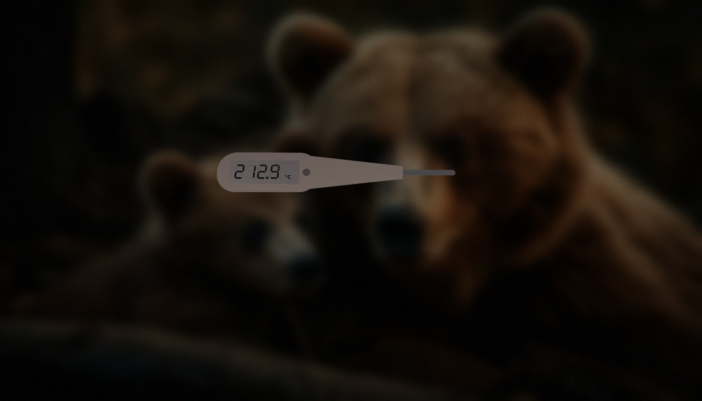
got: 212.9 °C
